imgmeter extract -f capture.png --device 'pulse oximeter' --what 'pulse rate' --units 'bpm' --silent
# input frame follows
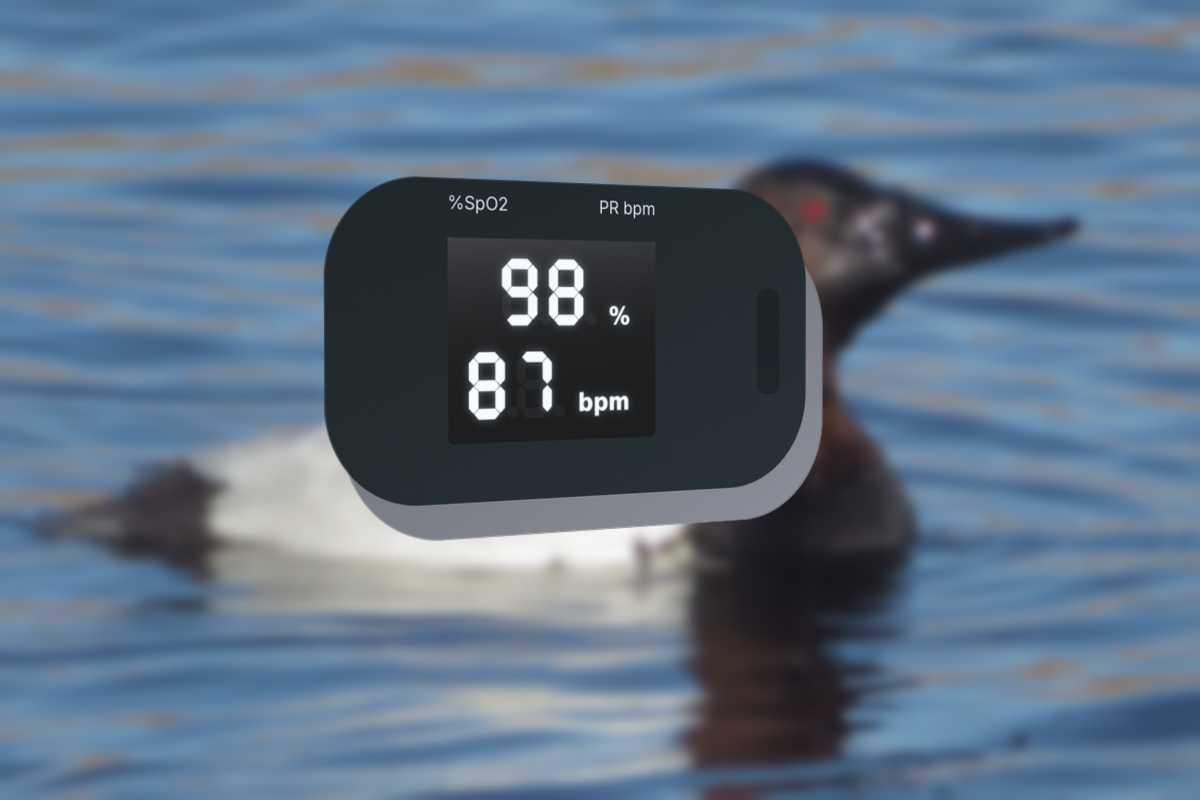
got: 87 bpm
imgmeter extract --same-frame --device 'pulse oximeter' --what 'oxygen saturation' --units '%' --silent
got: 98 %
